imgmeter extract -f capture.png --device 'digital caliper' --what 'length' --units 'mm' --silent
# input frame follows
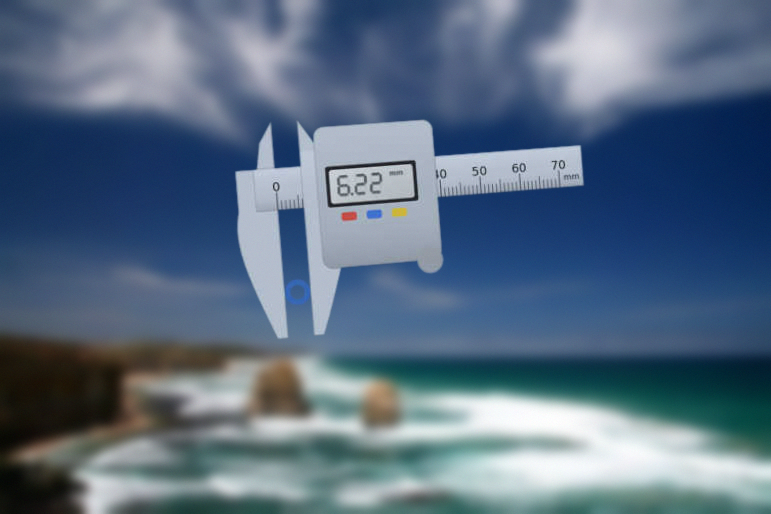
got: 6.22 mm
